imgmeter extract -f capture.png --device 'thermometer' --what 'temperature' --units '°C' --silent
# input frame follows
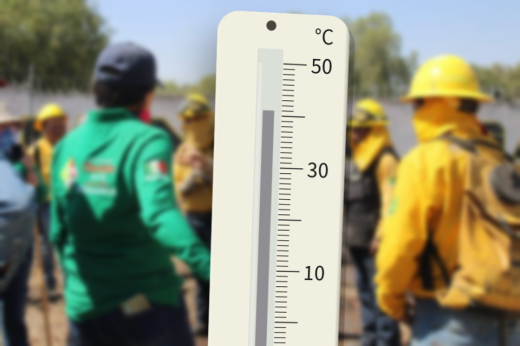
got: 41 °C
